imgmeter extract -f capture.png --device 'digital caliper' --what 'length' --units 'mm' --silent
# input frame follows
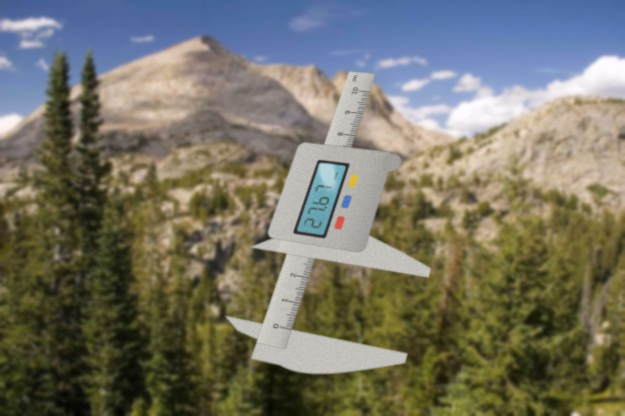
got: 27.67 mm
